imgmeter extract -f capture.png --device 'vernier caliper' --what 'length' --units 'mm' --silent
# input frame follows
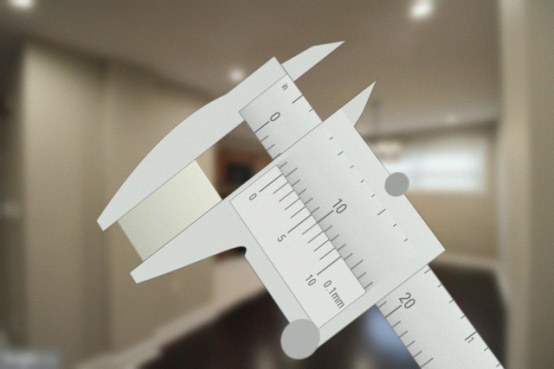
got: 4.6 mm
